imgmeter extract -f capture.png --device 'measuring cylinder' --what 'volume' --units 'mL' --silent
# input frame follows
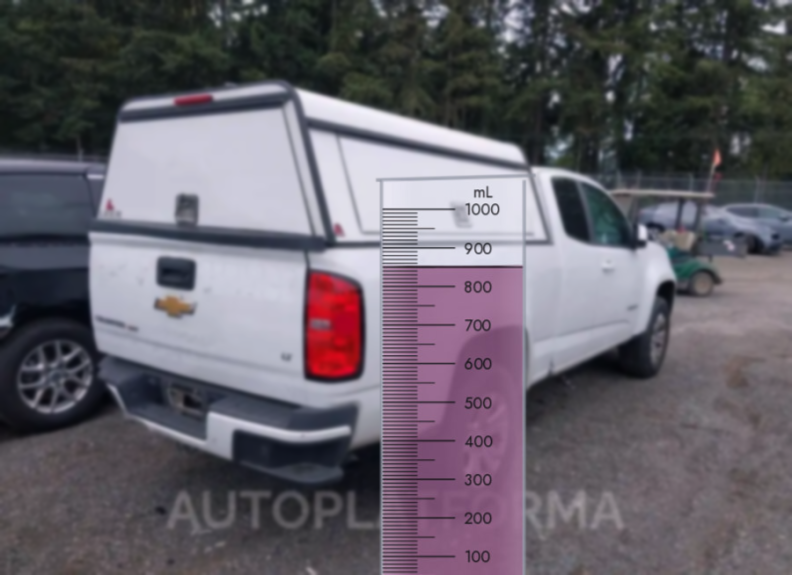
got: 850 mL
